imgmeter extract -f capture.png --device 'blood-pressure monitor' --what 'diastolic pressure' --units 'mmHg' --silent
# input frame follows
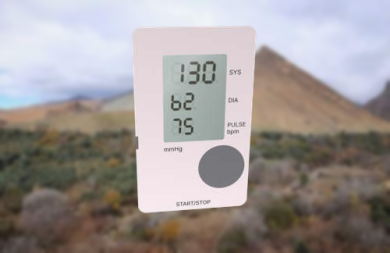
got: 62 mmHg
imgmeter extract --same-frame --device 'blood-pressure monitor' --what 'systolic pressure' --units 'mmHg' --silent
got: 130 mmHg
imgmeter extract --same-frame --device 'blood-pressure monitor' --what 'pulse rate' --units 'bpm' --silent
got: 75 bpm
